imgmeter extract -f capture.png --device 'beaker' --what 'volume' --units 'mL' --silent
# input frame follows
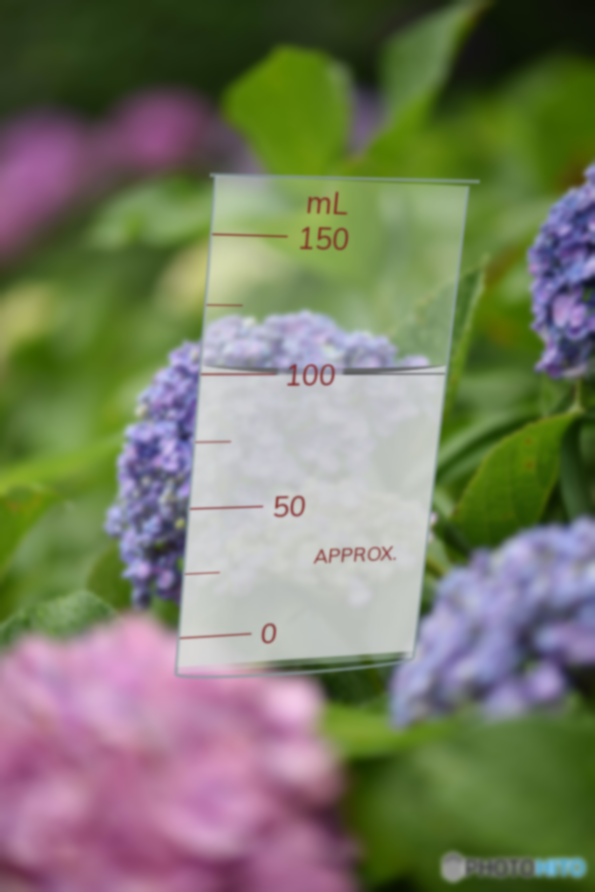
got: 100 mL
